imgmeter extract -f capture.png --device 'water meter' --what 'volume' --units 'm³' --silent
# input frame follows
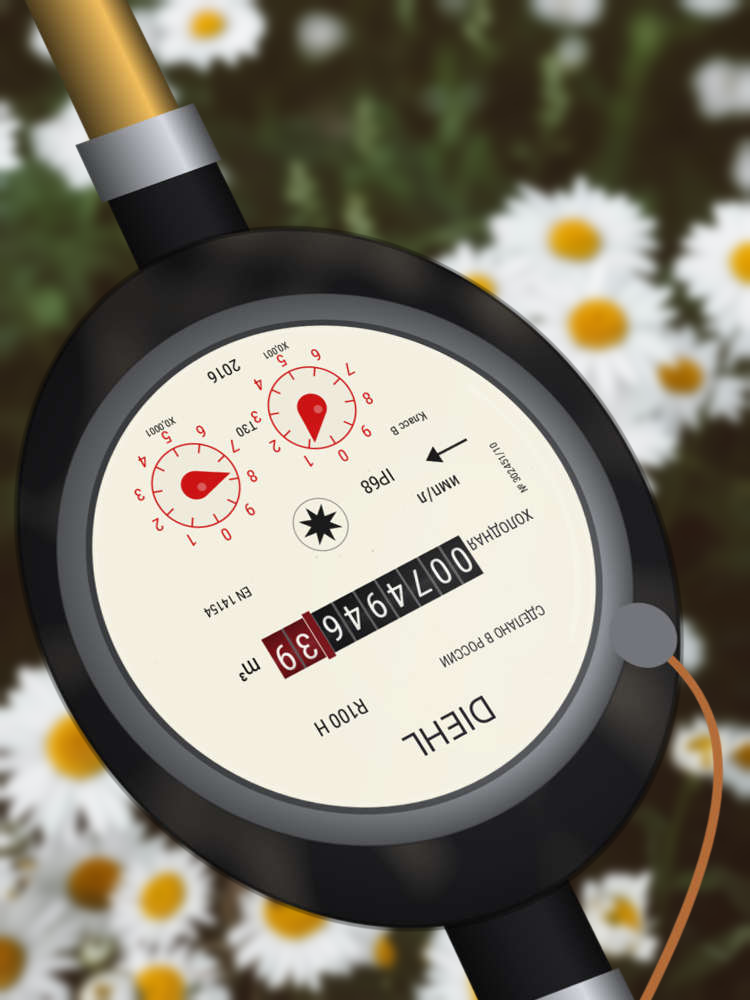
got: 74946.3907 m³
